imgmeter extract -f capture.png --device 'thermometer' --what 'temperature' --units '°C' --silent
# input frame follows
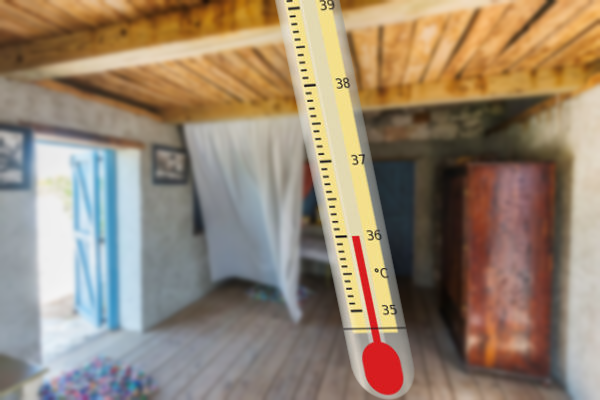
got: 36 °C
